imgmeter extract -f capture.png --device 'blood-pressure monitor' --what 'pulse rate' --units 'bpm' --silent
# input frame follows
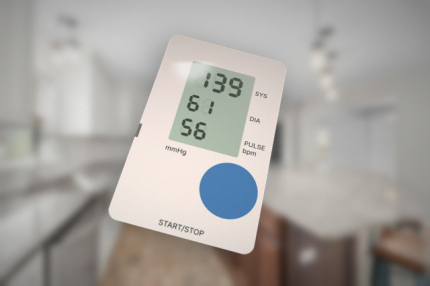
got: 56 bpm
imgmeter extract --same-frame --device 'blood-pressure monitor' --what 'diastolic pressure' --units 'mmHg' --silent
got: 61 mmHg
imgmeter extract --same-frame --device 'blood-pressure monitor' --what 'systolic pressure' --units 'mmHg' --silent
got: 139 mmHg
